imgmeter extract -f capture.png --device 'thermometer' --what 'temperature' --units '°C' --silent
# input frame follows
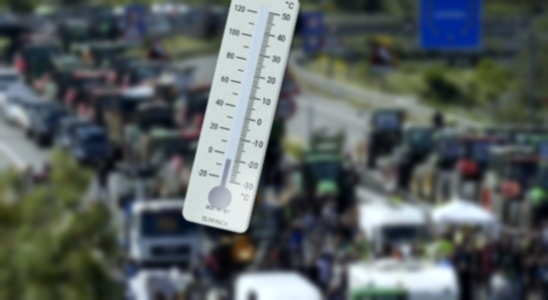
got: -20 °C
